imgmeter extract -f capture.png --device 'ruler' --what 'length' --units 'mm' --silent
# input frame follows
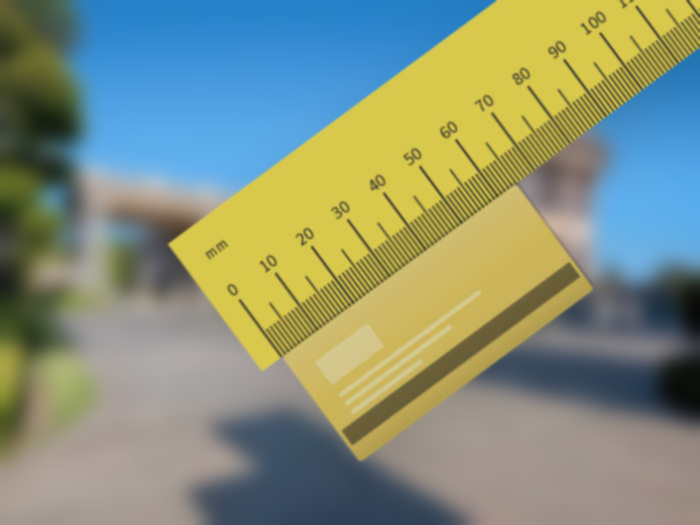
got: 65 mm
